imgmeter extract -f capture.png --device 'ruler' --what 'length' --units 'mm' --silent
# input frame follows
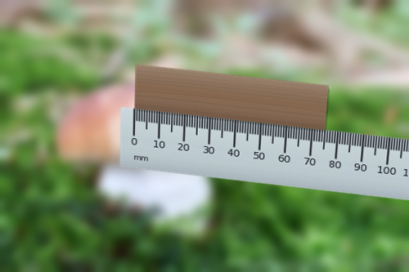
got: 75 mm
